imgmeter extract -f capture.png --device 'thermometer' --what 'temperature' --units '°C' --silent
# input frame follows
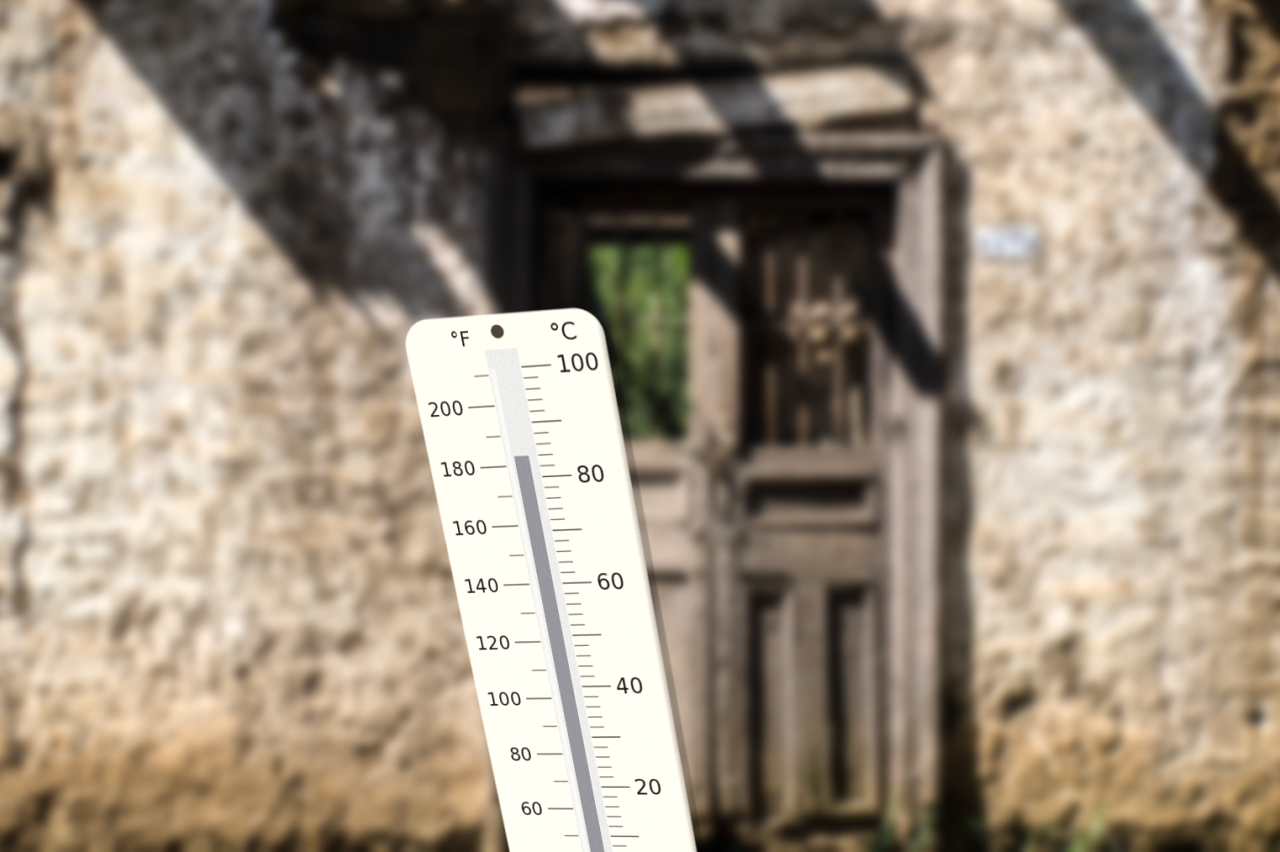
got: 84 °C
